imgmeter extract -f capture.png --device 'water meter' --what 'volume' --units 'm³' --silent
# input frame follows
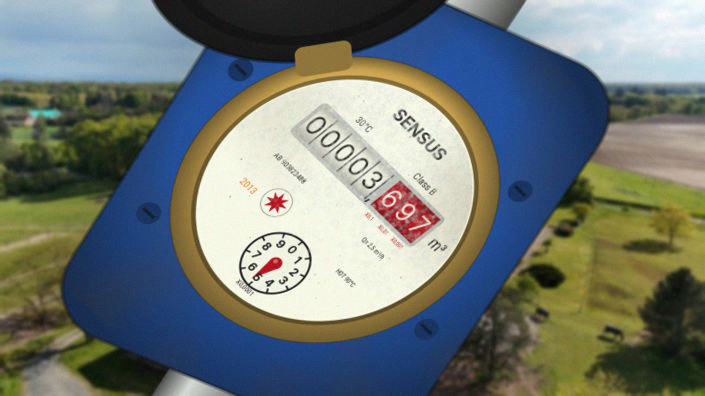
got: 3.6975 m³
